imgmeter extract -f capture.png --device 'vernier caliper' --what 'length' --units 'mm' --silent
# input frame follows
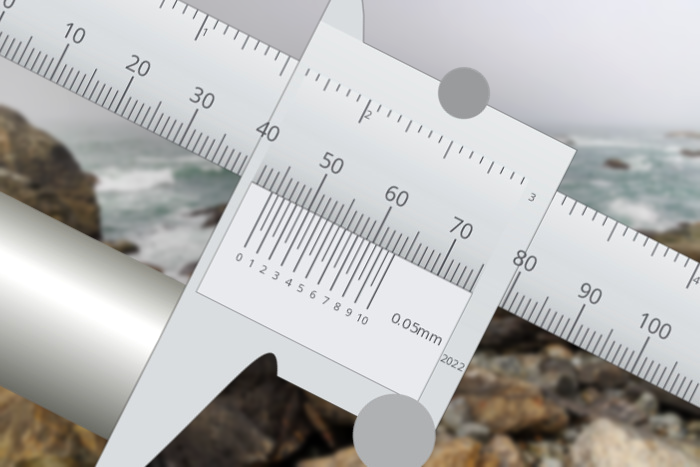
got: 44.4 mm
